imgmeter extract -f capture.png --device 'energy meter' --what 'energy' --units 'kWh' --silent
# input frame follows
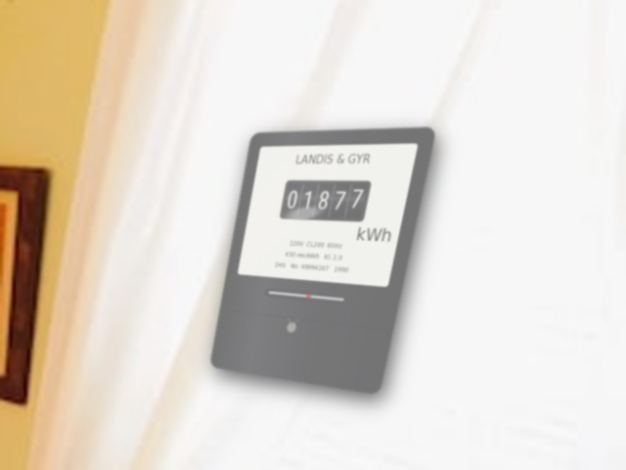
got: 1877 kWh
